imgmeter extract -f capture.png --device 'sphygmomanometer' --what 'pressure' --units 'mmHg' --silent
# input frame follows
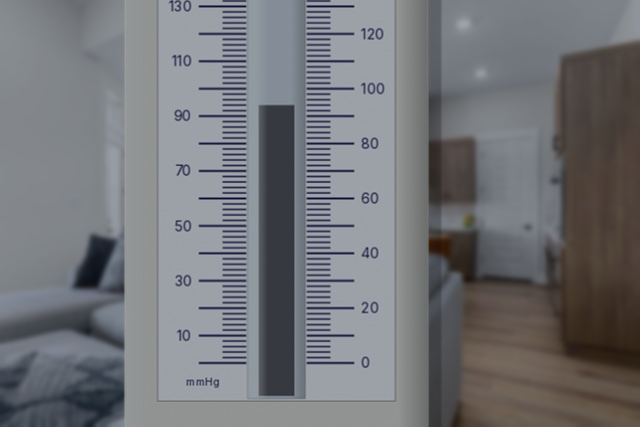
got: 94 mmHg
